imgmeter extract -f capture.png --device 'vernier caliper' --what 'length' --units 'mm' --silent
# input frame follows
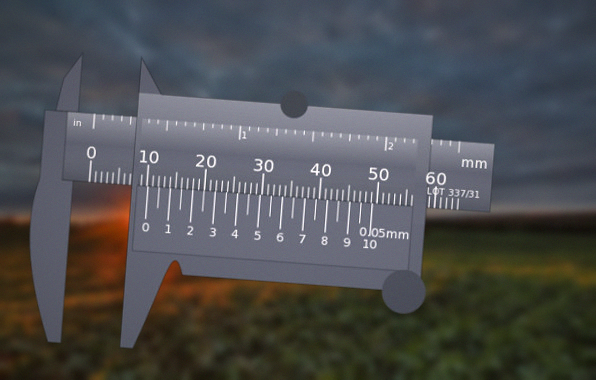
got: 10.2 mm
